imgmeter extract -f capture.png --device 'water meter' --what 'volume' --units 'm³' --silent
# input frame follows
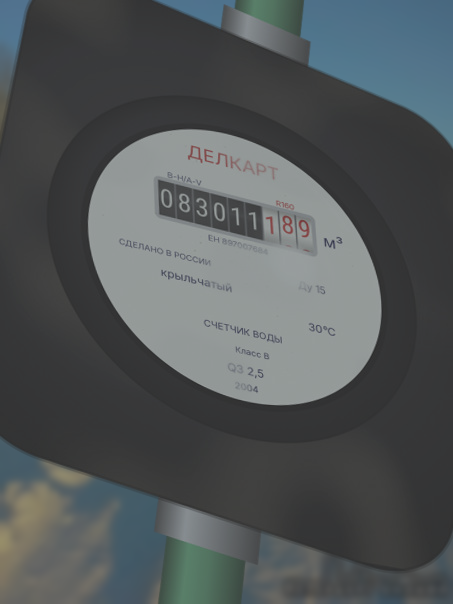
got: 83011.189 m³
